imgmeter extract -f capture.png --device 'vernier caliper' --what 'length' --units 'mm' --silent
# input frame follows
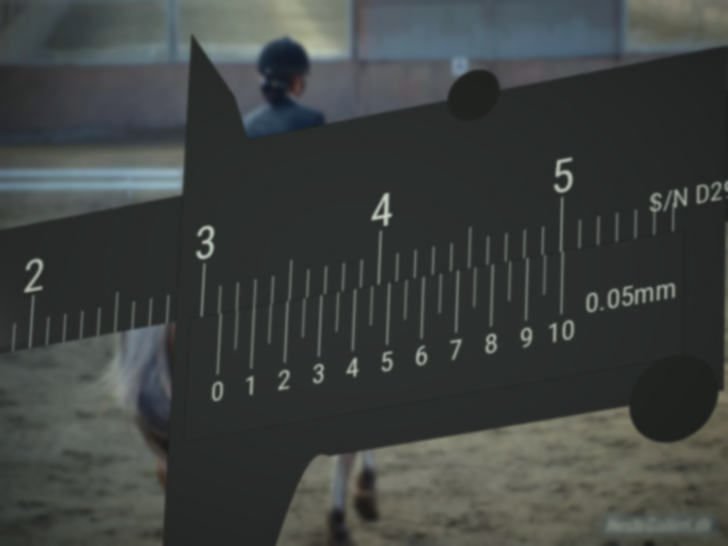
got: 31.1 mm
